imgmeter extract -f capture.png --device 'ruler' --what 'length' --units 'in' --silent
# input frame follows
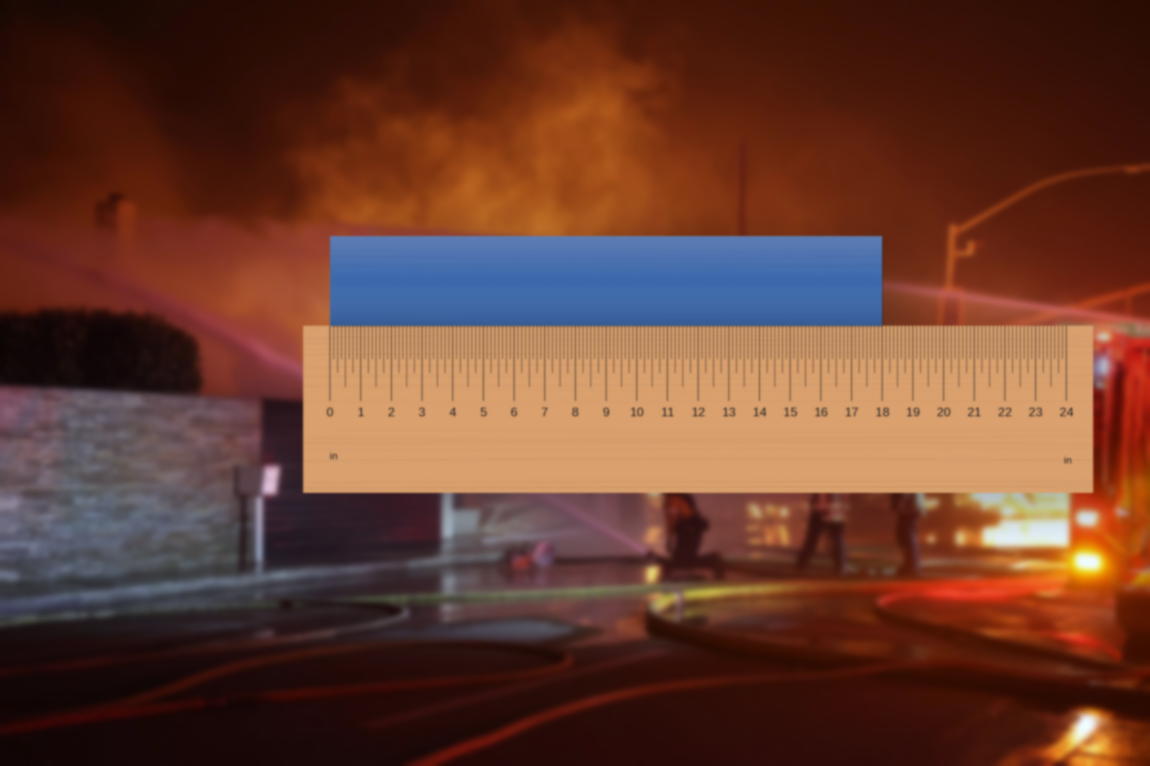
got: 18 in
